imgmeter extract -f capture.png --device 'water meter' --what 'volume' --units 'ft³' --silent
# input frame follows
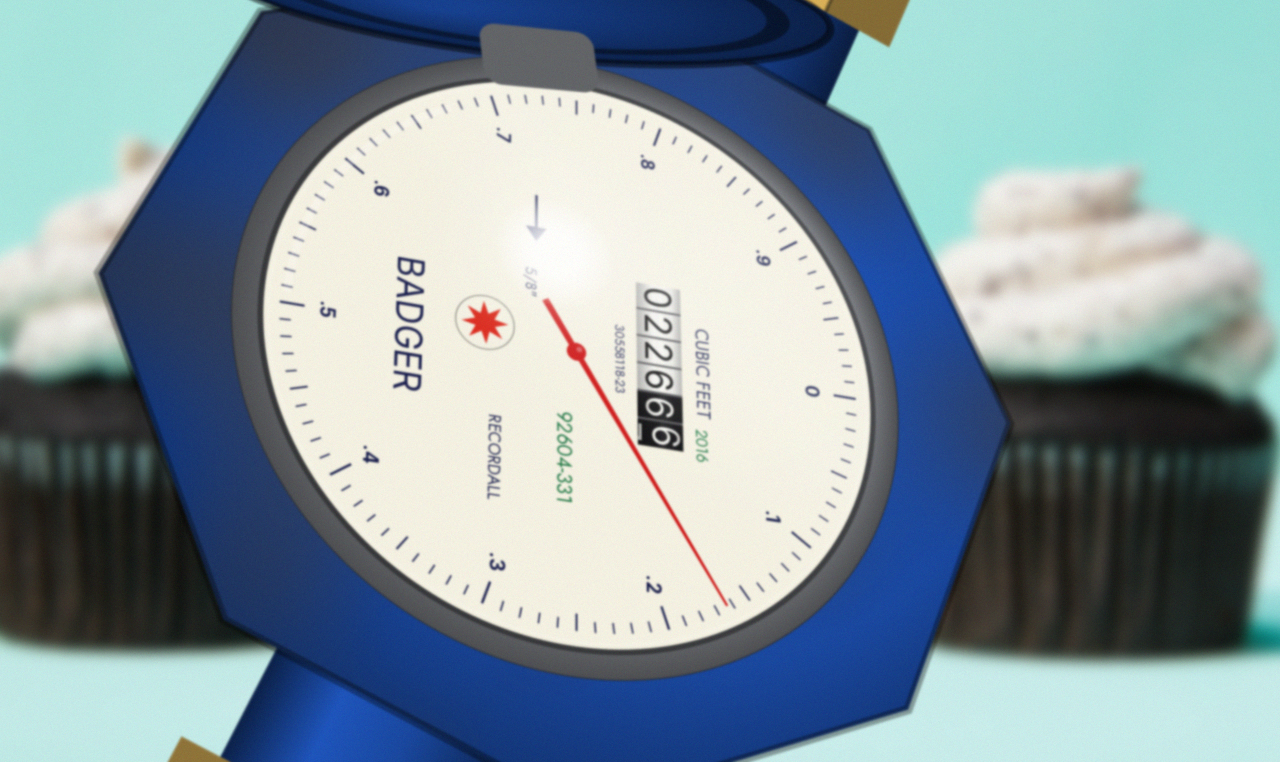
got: 22666.16 ft³
